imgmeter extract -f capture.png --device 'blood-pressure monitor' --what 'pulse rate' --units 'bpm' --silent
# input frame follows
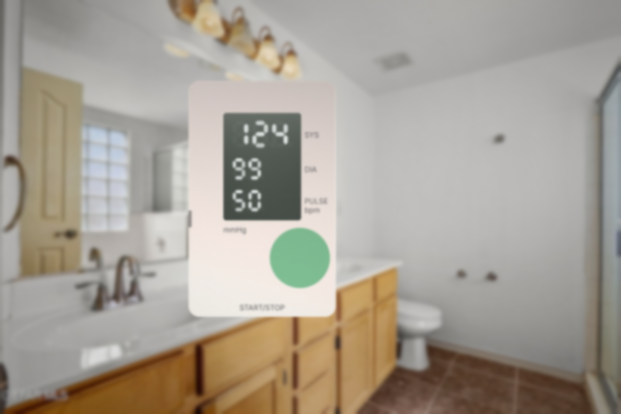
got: 50 bpm
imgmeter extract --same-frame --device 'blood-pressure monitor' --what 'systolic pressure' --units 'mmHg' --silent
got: 124 mmHg
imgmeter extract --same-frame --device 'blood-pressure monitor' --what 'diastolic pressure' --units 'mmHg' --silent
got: 99 mmHg
